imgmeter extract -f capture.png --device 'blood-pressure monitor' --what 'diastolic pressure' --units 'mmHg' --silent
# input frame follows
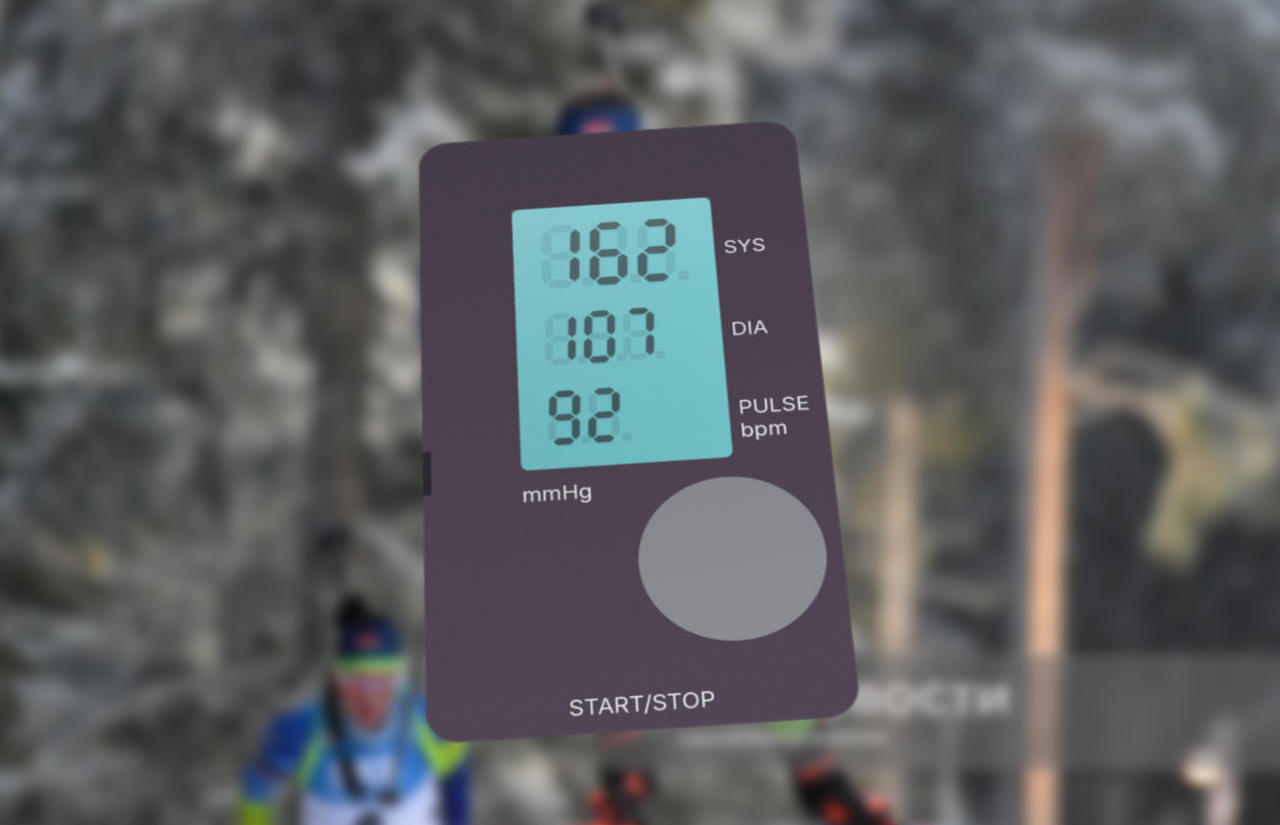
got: 107 mmHg
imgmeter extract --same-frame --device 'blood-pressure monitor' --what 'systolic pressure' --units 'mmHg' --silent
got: 162 mmHg
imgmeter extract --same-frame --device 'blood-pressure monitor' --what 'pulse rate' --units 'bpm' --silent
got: 92 bpm
